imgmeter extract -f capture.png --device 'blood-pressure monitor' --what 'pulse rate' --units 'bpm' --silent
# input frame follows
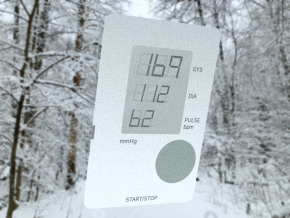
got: 62 bpm
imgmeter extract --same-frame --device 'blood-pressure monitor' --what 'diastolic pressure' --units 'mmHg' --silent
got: 112 mmHg
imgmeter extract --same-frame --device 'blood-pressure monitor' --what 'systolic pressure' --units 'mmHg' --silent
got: 169 mmHg
